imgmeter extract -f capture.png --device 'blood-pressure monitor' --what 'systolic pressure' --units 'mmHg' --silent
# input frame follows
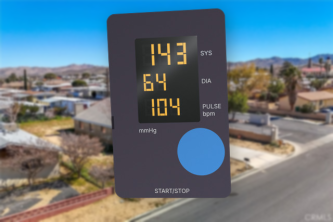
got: 143 mmHg
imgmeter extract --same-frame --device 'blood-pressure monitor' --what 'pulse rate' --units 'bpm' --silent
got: 104 bpm
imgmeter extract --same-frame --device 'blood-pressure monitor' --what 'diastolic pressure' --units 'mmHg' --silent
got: 64 mmHg
